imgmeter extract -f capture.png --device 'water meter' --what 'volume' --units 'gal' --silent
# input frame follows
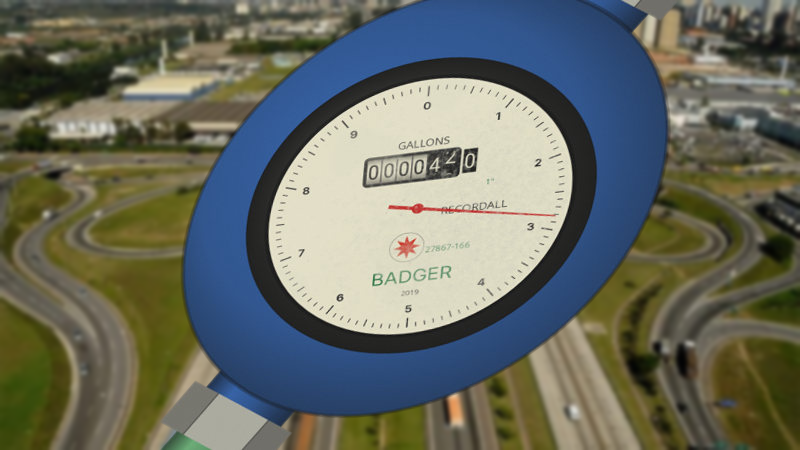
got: 422.8 gal
